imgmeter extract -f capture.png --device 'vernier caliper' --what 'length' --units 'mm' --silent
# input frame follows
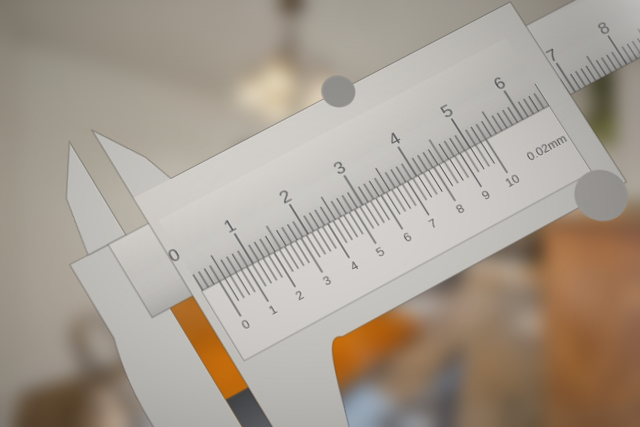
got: 4.0 mm
